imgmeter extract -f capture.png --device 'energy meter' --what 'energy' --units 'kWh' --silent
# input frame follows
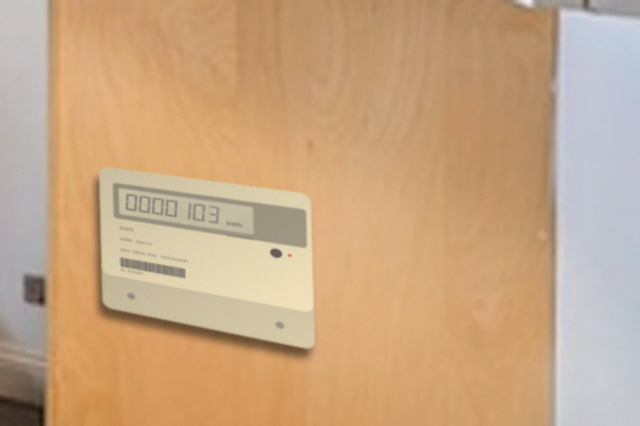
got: 103 kWh
